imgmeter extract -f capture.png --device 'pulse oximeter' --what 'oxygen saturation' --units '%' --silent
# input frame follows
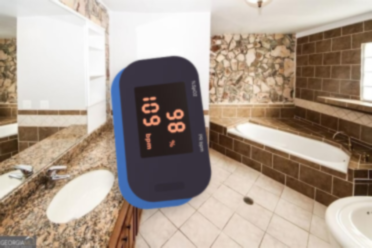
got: 98 %
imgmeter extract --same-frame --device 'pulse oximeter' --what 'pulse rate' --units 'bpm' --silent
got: 109 bpm
